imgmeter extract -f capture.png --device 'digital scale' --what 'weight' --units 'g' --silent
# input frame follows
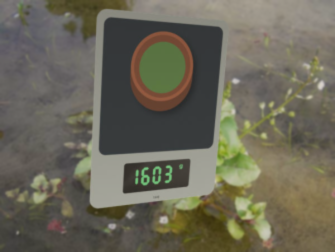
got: 1603 g
